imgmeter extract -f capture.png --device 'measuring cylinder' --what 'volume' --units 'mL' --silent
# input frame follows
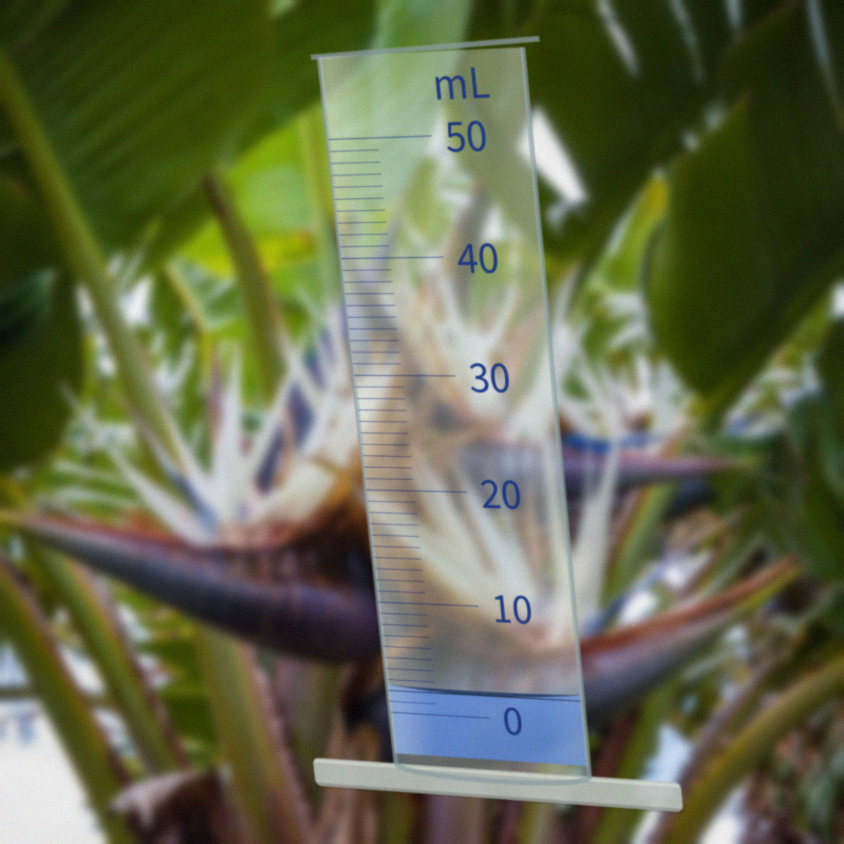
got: 2 mL
